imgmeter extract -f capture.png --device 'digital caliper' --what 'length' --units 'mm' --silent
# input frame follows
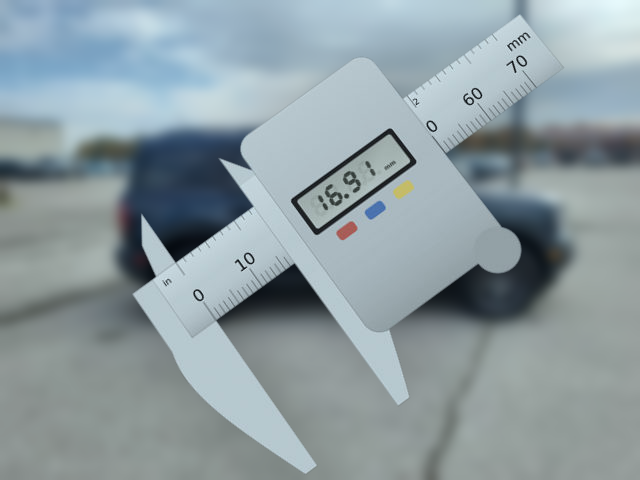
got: 16.91 mm
